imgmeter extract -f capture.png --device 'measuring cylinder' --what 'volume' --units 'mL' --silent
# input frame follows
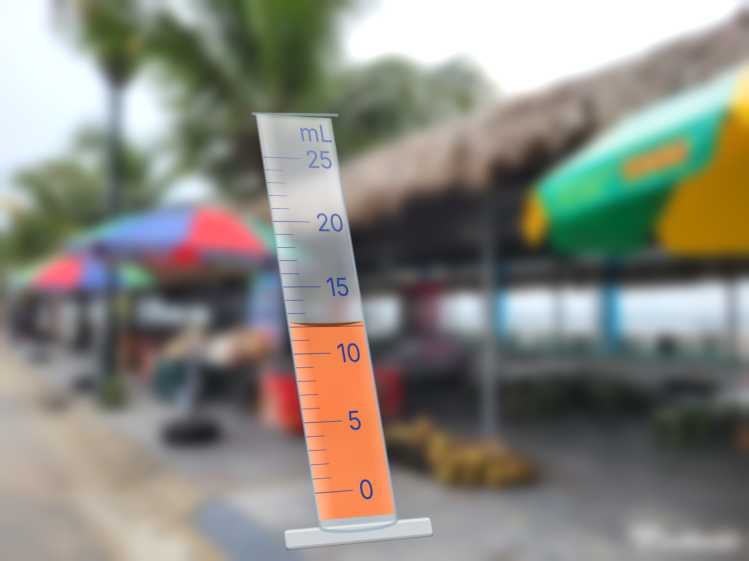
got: 12 mL
